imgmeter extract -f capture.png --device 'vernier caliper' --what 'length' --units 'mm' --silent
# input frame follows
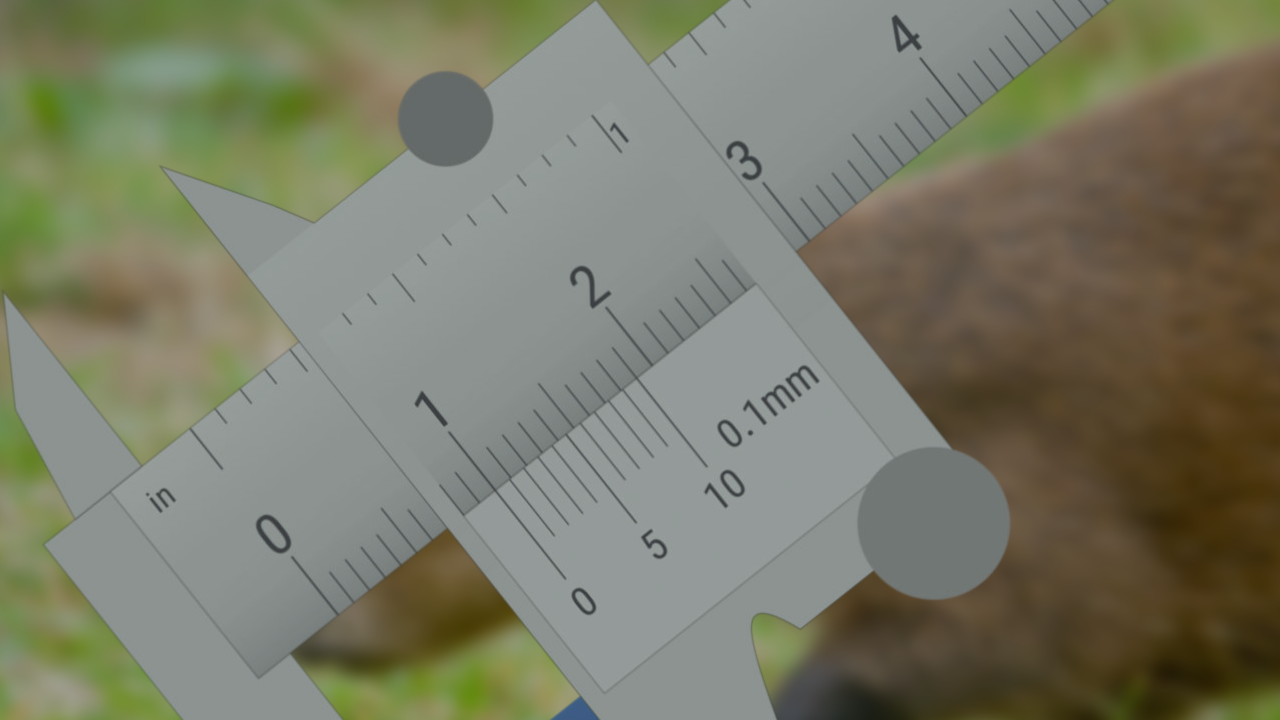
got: 10.0 mm
